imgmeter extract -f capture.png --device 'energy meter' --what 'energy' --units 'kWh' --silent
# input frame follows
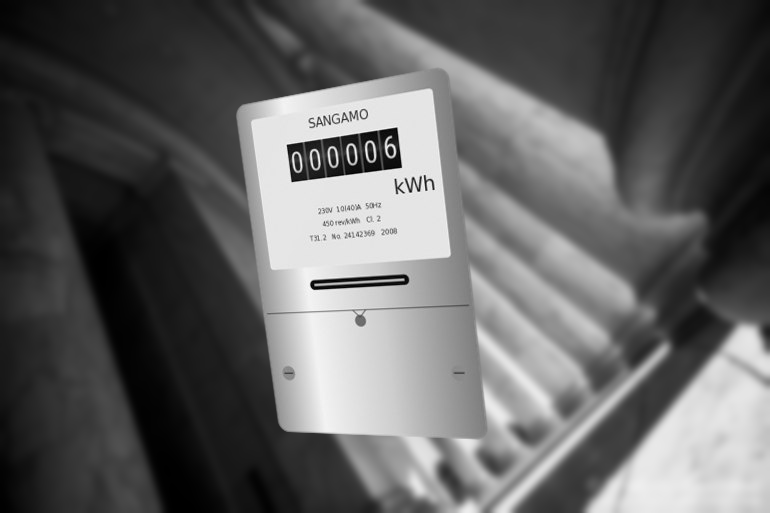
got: 6 kWh
